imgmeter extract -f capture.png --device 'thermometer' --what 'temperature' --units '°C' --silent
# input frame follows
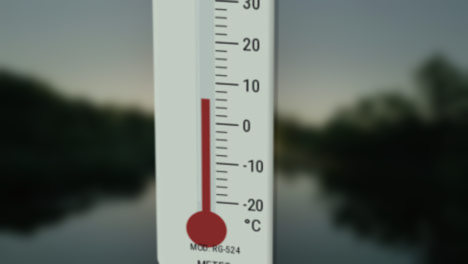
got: 6 °C
